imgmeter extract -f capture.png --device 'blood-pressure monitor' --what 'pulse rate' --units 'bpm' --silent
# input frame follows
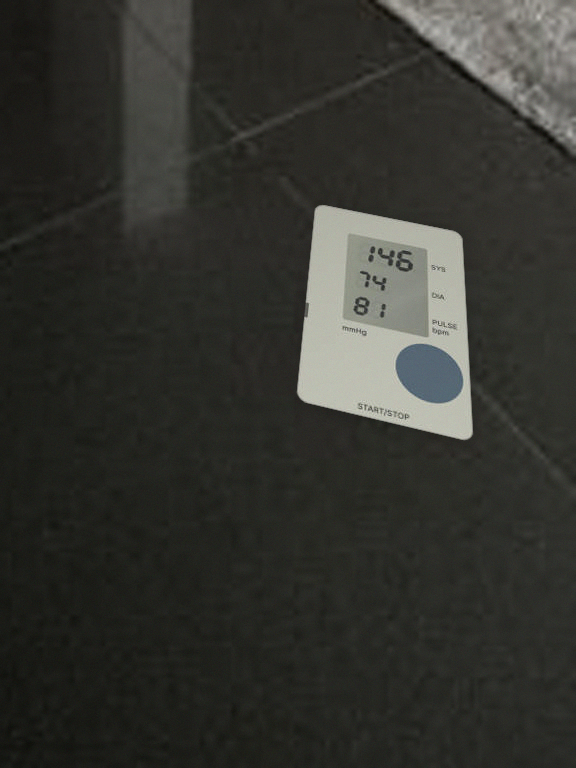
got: 81 bpm
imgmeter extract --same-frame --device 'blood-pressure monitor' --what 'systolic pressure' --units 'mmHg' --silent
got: 146 mmHg
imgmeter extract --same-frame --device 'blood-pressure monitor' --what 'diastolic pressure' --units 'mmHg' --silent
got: 74 mmHg
